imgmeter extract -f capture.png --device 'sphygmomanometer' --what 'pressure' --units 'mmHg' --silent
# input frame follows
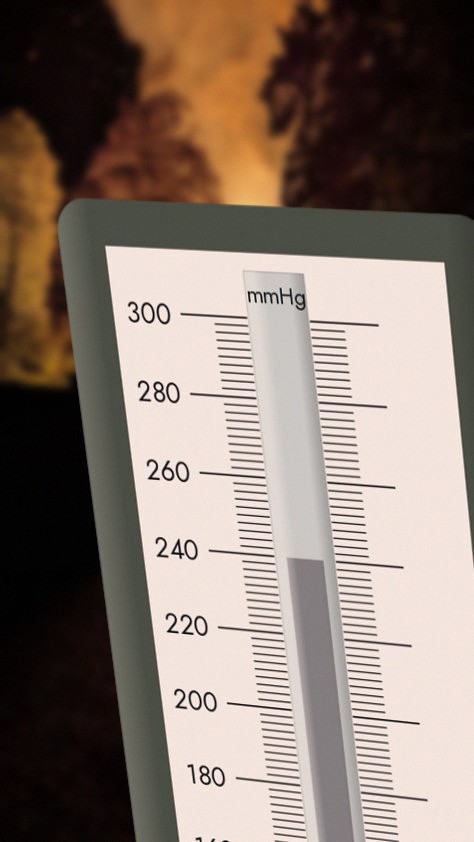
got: 240 mmHg
